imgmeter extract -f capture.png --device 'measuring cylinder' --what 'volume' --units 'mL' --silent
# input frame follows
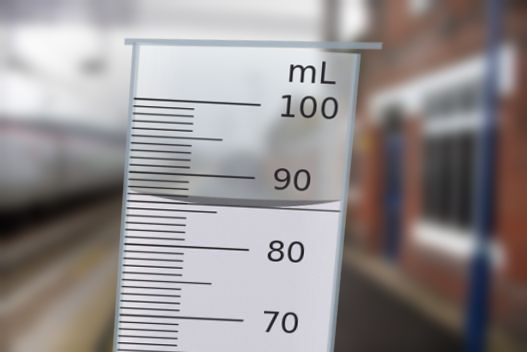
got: 86 mL
